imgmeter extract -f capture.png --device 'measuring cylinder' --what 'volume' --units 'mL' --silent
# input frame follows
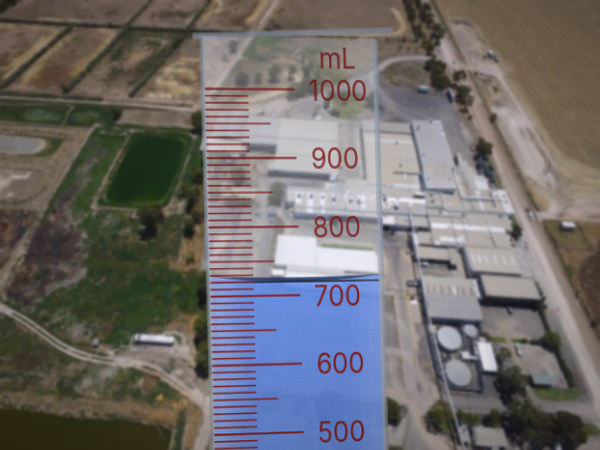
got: 720 mL
